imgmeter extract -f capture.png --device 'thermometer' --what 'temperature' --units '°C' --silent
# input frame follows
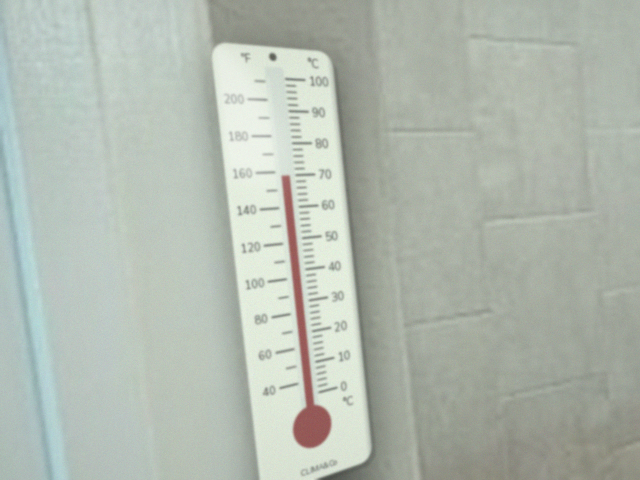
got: 70 °C
